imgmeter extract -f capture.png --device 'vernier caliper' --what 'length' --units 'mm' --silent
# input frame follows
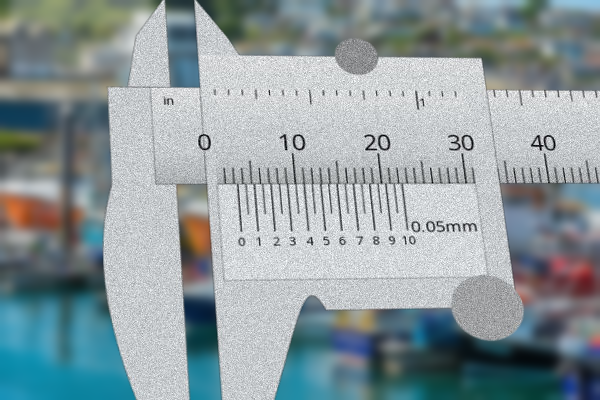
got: 3.4 mm
